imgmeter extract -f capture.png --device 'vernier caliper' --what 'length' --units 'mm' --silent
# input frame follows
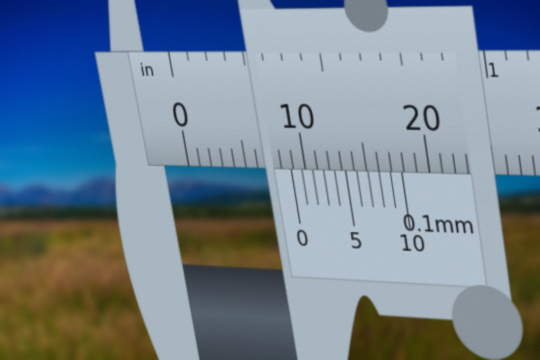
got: 8.8 mm
